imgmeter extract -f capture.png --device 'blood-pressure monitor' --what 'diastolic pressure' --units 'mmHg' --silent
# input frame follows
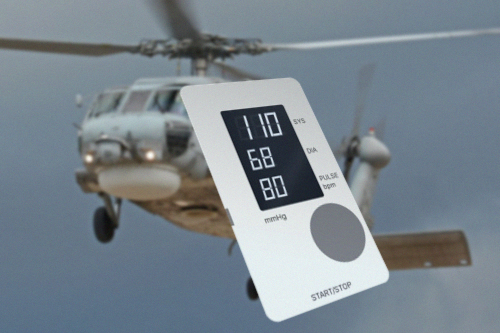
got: 68 mmHg
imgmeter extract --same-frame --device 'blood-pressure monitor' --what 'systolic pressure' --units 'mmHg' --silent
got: 110 mmHg
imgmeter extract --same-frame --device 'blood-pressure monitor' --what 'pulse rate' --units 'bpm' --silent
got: 80 bpm
